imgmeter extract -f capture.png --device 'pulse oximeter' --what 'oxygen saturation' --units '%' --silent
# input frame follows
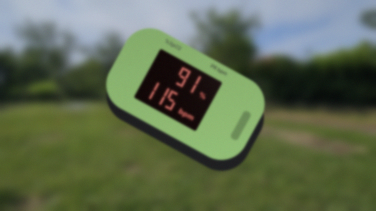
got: 91 %
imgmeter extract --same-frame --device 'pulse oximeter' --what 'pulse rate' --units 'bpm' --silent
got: 115 bpm
